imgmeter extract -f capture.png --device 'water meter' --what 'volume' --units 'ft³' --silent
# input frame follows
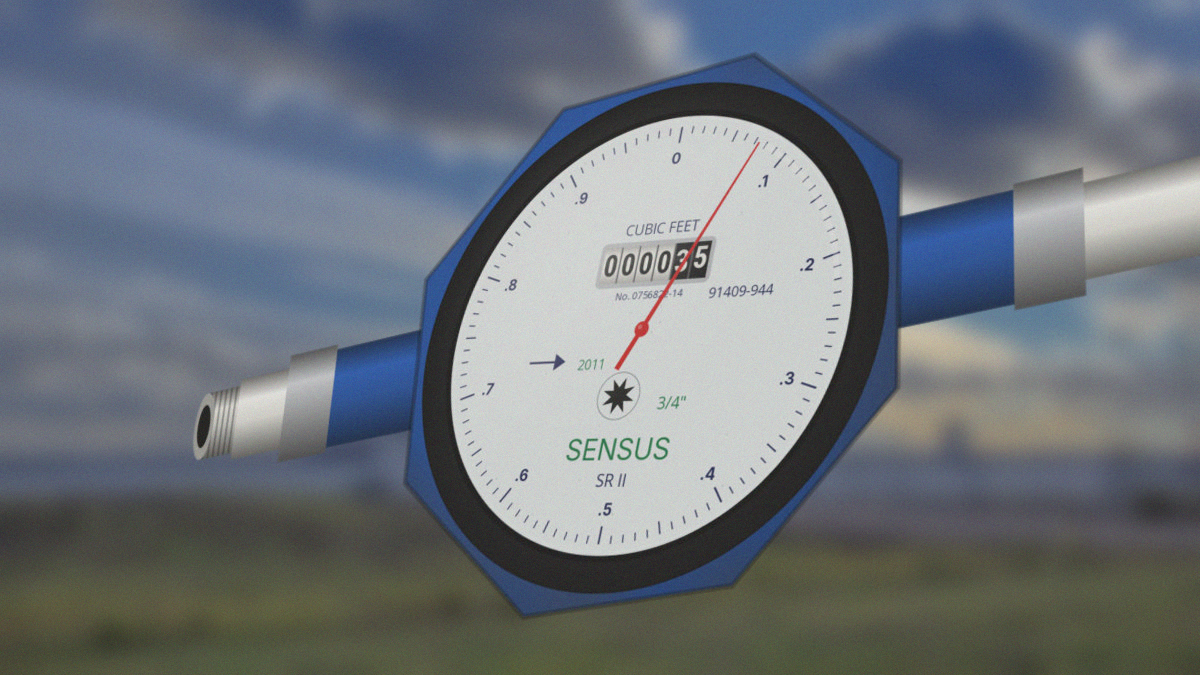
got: 35.07 ft³
